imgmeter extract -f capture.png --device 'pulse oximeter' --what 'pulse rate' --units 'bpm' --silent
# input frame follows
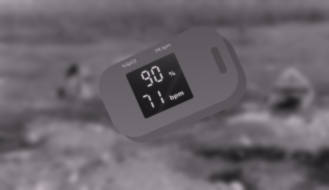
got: 71 bpm
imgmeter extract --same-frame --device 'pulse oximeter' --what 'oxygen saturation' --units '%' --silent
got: 90 %
